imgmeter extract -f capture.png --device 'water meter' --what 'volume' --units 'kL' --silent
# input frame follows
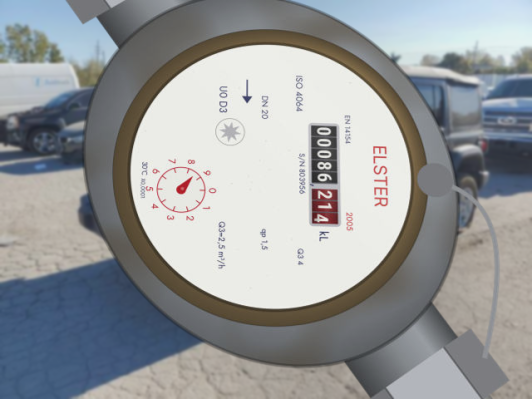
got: 86.2138 kL
